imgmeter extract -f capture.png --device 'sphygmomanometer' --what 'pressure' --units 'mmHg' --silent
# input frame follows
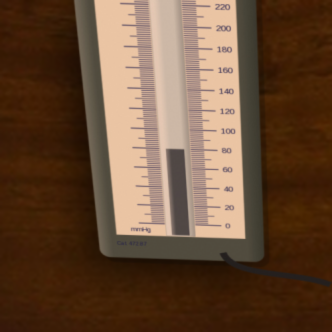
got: 80 mmHg
